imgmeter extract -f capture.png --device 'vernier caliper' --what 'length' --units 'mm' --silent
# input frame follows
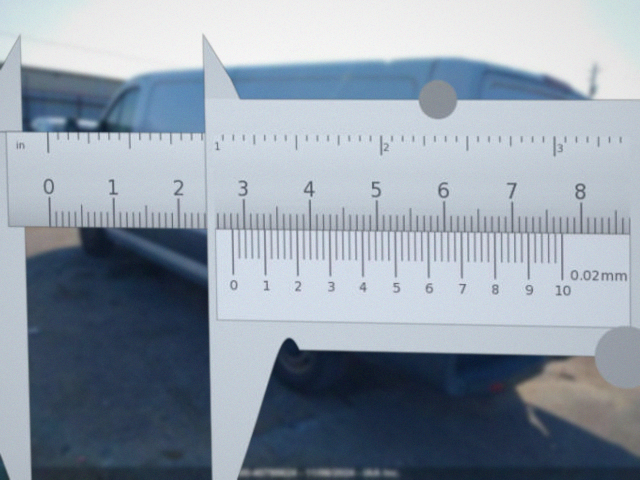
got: 28.2 mm
